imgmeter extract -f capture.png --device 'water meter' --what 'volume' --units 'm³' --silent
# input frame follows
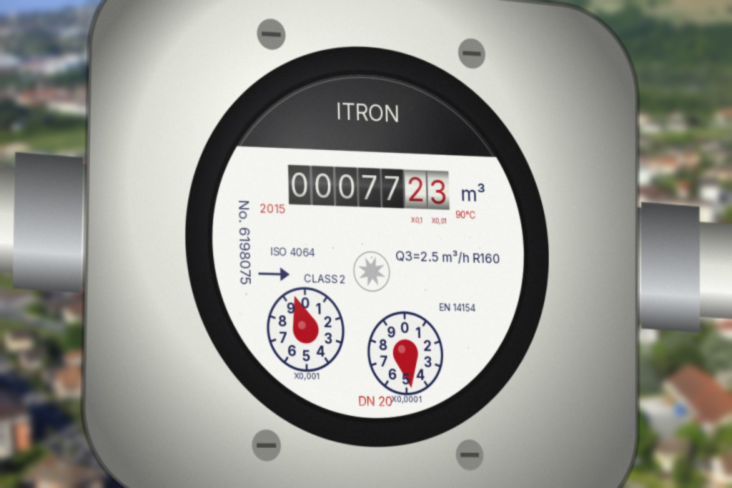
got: 77.2294 m³
